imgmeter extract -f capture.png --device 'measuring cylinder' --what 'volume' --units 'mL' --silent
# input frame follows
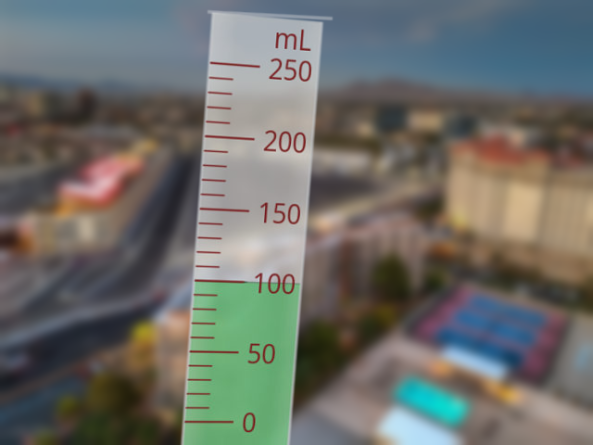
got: 100 mL
